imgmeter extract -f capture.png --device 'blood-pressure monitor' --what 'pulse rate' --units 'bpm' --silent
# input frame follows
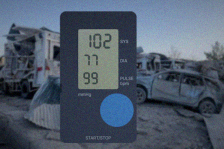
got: 99 bpm
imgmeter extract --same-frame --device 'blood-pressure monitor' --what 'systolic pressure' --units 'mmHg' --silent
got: 102 mmHg
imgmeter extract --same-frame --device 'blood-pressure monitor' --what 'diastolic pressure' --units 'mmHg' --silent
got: 77 mmHg
